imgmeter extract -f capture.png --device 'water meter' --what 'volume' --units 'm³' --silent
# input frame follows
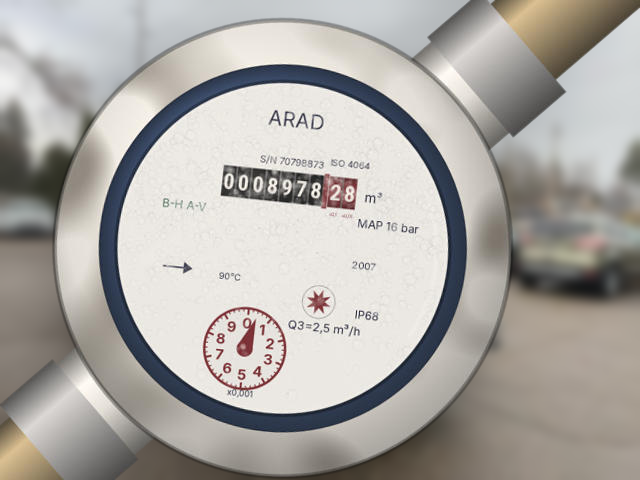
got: 8978.280 m³
